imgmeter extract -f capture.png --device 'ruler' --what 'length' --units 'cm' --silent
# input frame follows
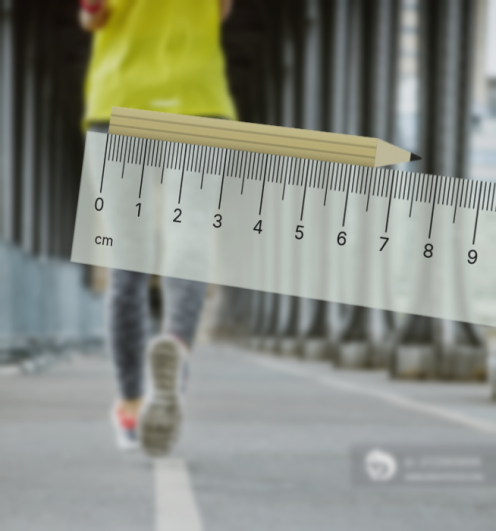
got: 7.6 cm
